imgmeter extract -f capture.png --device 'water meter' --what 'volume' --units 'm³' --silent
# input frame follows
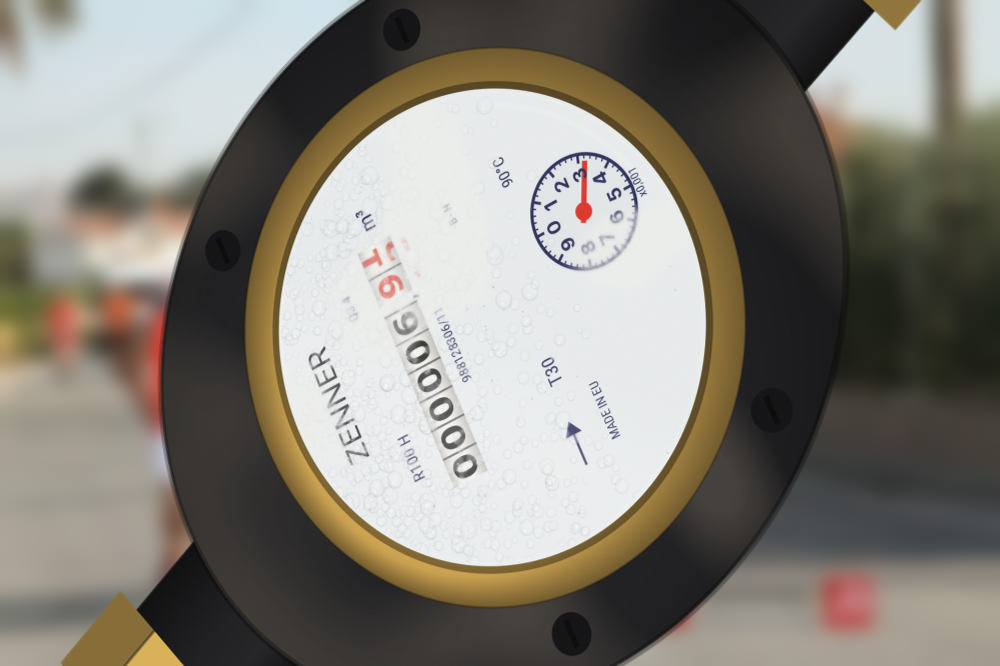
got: 6.913 m³
